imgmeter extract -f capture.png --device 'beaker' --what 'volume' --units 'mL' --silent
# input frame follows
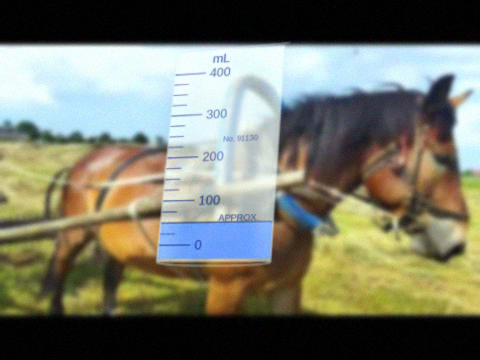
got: 50 mL
